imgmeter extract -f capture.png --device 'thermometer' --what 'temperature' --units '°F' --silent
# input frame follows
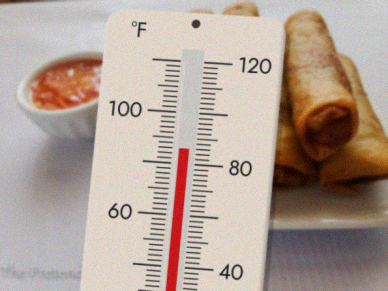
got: 86 °F
